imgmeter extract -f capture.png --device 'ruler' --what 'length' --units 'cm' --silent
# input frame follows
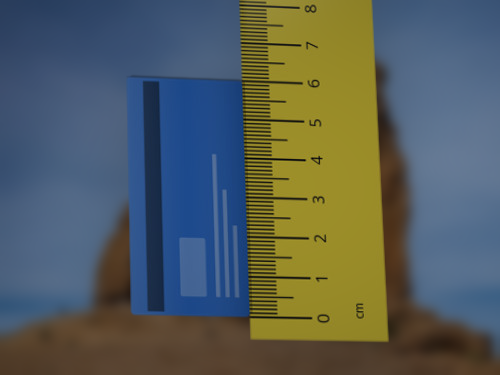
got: 6 cm
